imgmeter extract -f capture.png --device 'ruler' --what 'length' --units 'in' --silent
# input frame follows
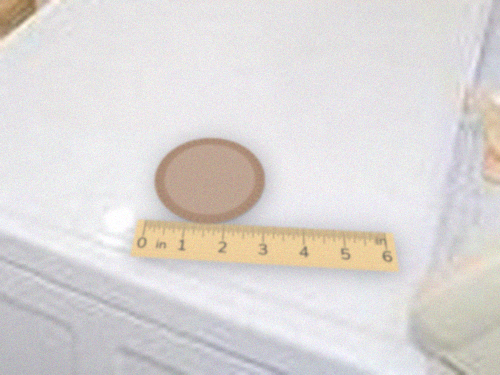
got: 3 in
